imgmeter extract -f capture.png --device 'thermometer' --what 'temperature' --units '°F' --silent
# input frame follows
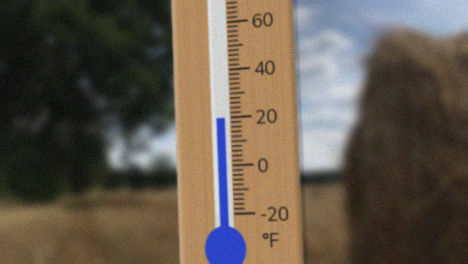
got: 20 °F
